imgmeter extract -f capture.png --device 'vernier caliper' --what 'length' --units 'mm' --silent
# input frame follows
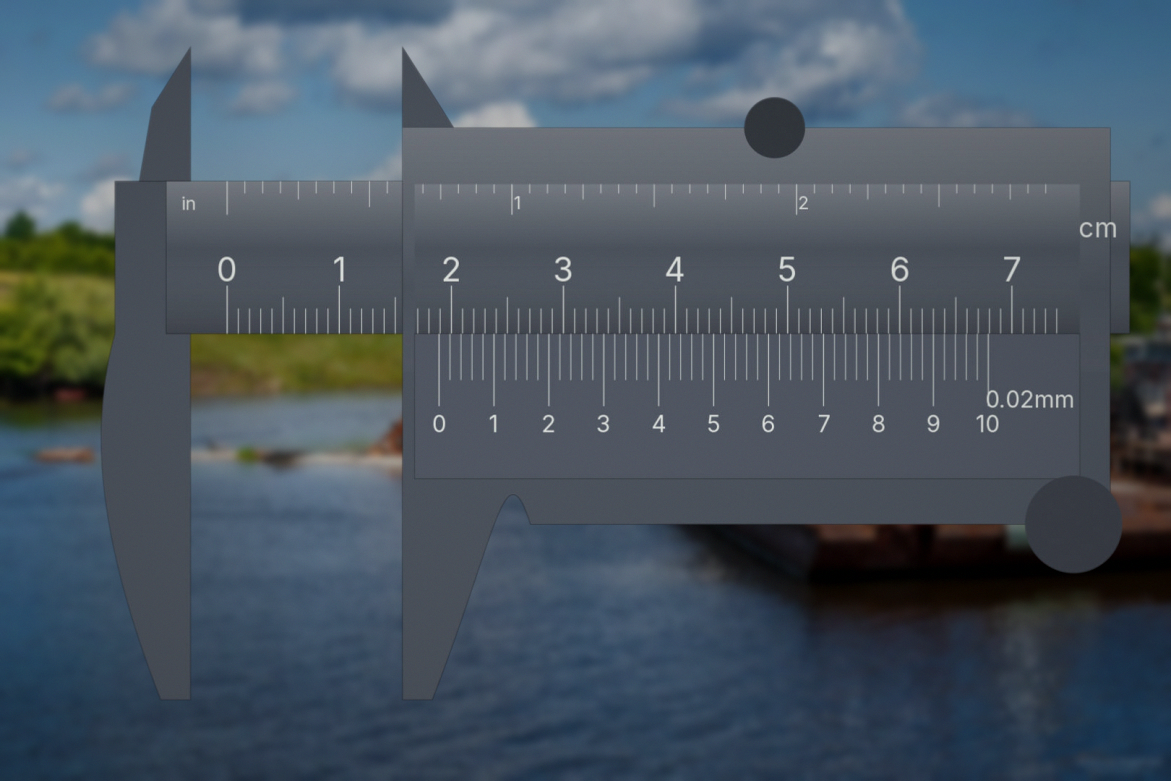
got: 18.9 mm
